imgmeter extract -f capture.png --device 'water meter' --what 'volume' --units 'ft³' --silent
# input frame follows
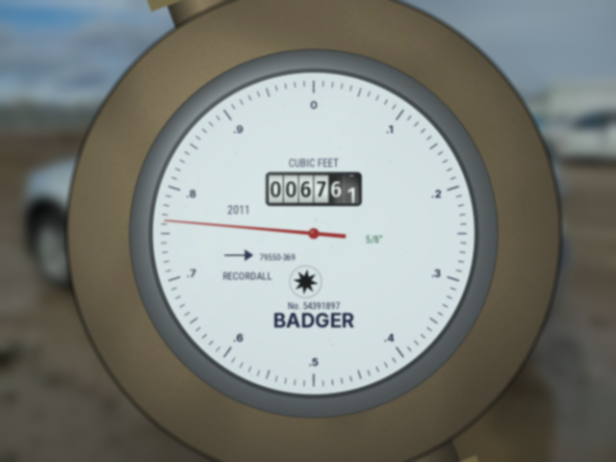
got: 6760.76 ft³
